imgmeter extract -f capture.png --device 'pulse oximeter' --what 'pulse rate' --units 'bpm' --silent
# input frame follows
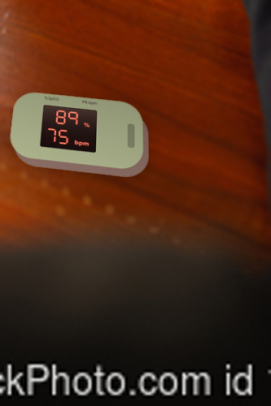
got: 75 bpm
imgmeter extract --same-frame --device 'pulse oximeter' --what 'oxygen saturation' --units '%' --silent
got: 89 %
